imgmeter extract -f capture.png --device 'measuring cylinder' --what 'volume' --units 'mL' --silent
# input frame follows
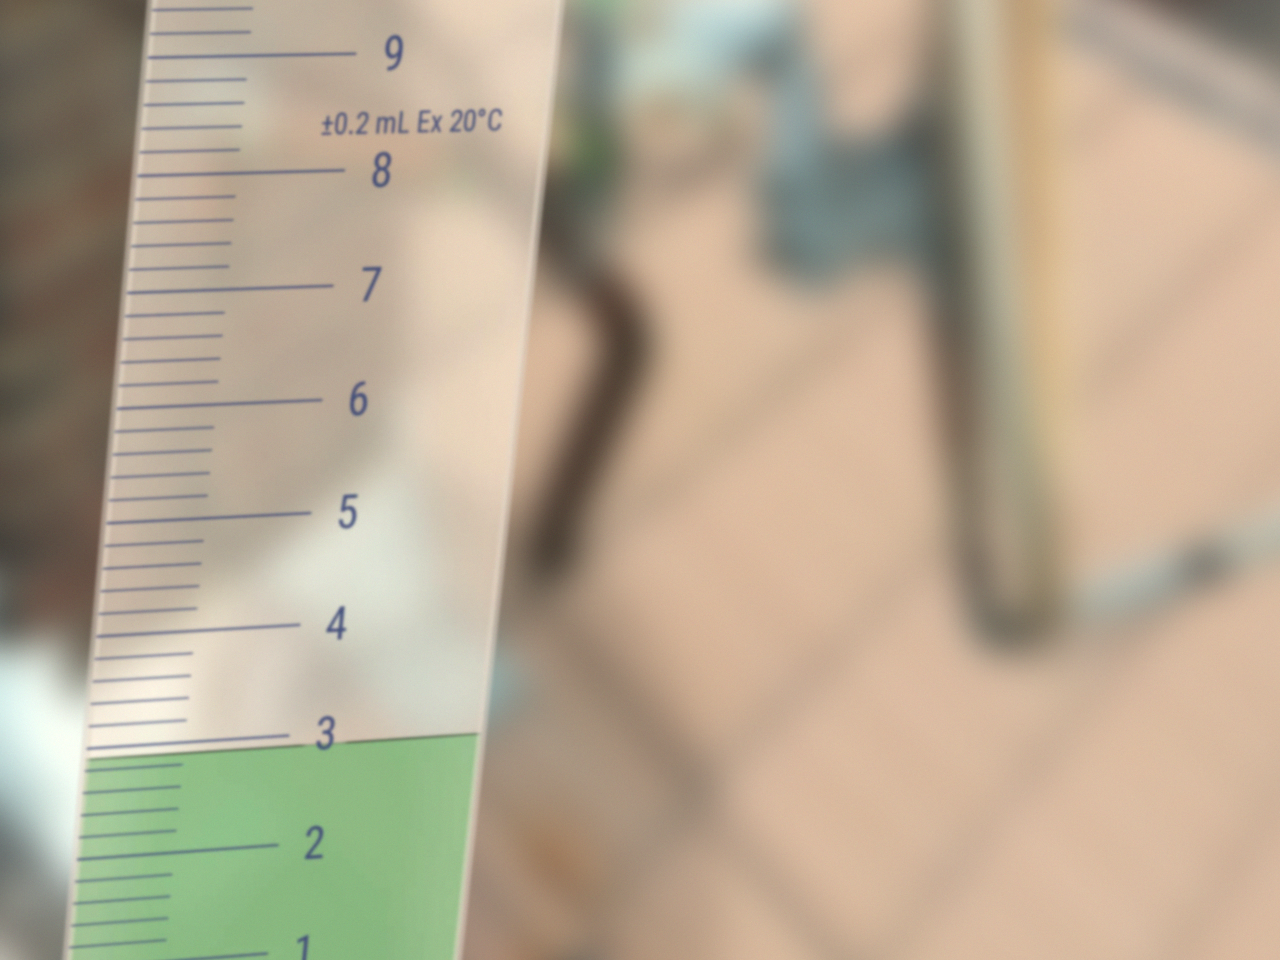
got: 2.9 mL
